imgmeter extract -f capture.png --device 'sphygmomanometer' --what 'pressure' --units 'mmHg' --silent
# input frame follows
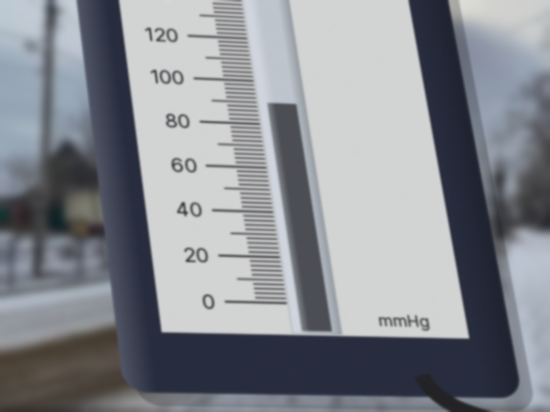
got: 90 mmHg
